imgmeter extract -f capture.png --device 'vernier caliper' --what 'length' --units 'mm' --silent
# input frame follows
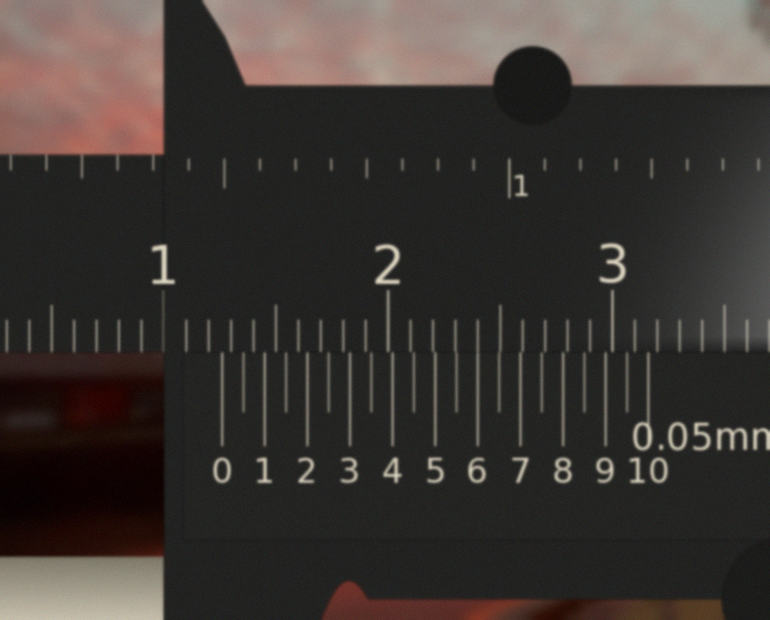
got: 12.6 mm
